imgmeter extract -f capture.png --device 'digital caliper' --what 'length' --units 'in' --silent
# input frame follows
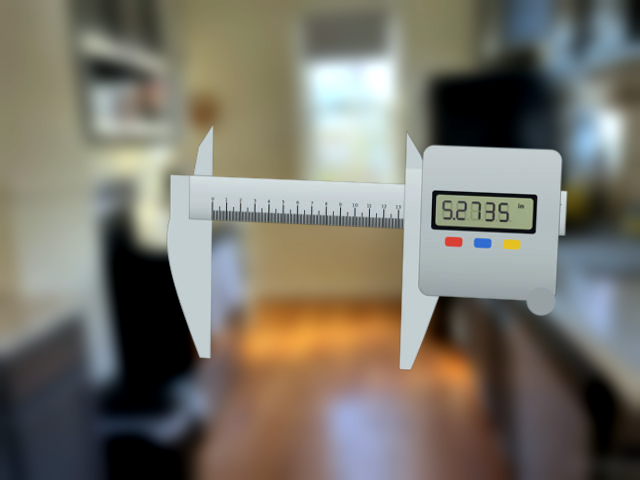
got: 5.2735 in
